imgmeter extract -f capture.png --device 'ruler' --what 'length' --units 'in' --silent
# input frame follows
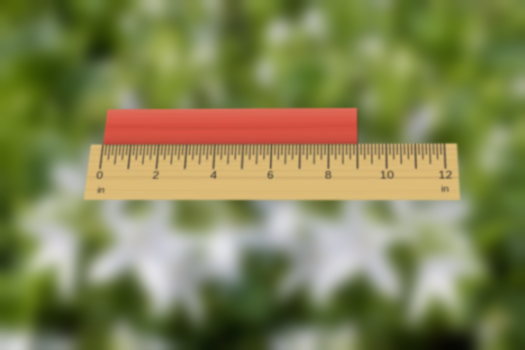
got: 9 in
